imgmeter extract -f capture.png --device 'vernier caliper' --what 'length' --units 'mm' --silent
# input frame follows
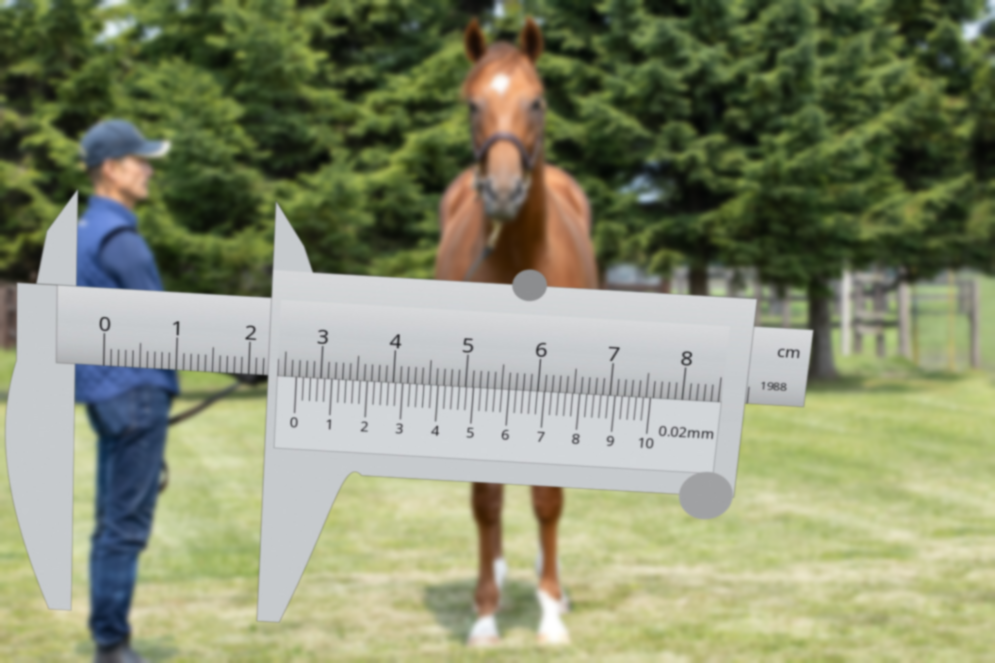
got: 26.6 mm
